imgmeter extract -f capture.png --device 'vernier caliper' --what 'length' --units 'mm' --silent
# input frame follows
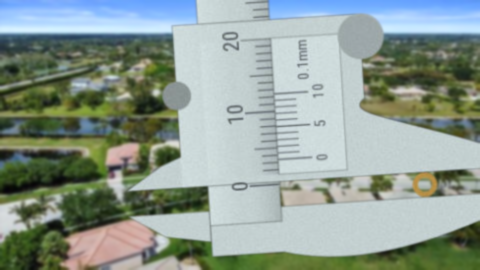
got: 3.4 mm
